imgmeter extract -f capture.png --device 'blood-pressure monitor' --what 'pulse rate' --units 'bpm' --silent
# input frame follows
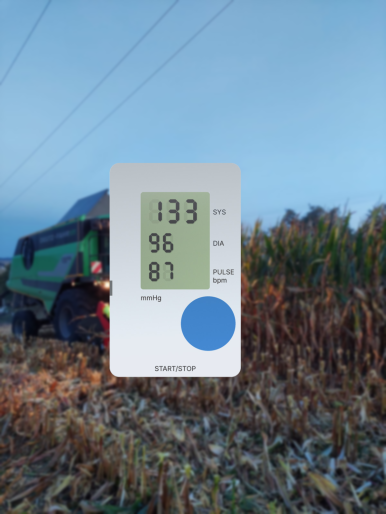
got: 87 bpm
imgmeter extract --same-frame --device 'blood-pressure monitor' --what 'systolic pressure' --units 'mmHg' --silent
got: 133 mmHg
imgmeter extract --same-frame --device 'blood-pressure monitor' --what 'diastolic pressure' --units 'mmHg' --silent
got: 96 mmHg
